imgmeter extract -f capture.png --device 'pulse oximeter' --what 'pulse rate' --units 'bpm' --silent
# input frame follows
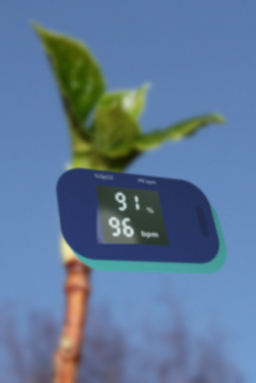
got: 96 bpm
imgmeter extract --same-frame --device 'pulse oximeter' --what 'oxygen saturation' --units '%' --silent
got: 91 %
